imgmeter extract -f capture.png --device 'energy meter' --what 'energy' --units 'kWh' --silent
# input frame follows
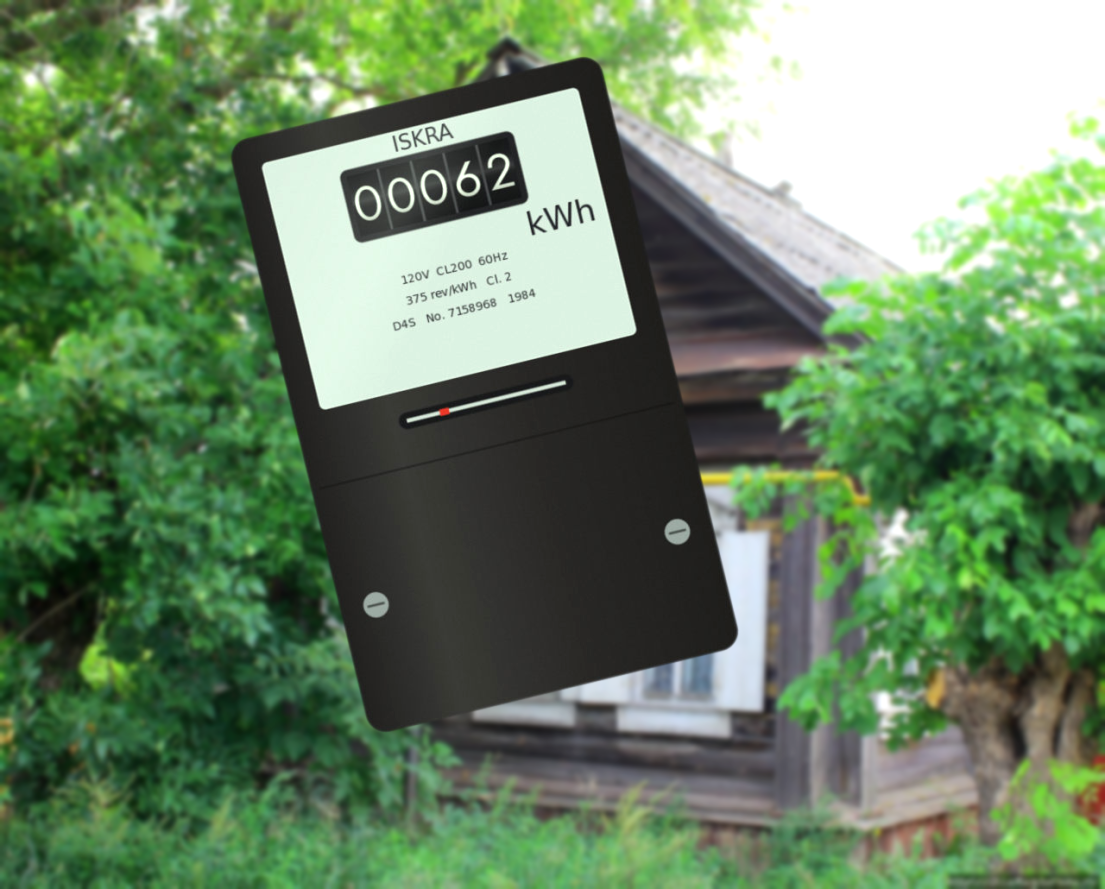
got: 62 kWh
